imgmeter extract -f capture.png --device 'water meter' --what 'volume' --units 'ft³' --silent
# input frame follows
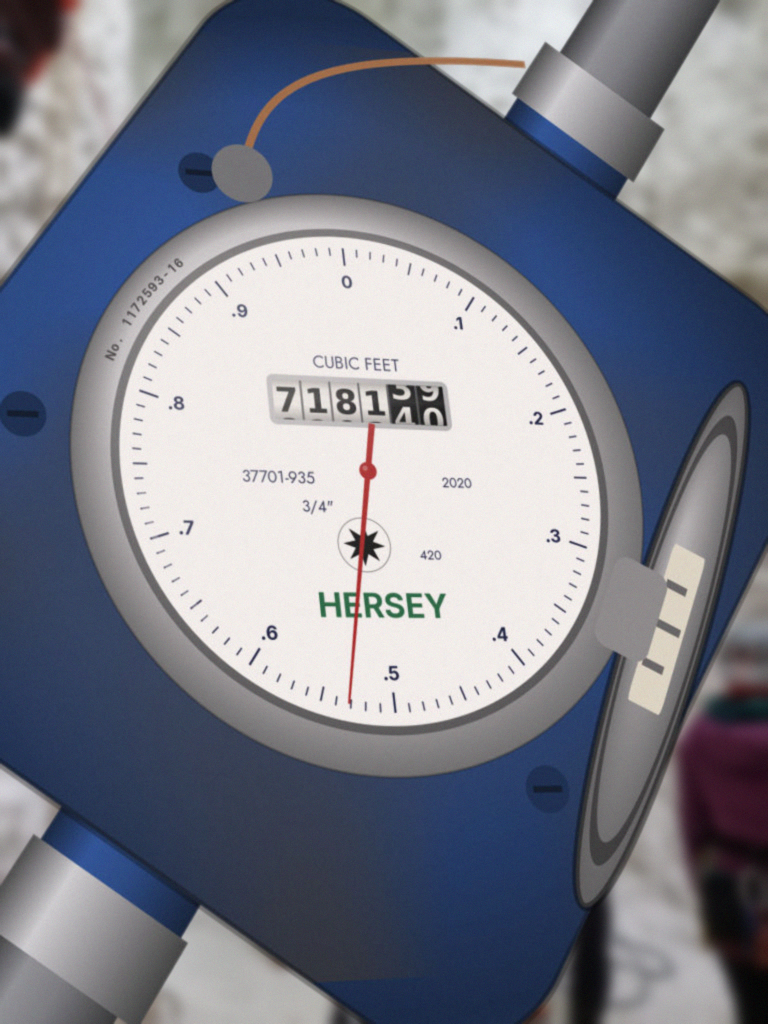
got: 718139.53 ft³
